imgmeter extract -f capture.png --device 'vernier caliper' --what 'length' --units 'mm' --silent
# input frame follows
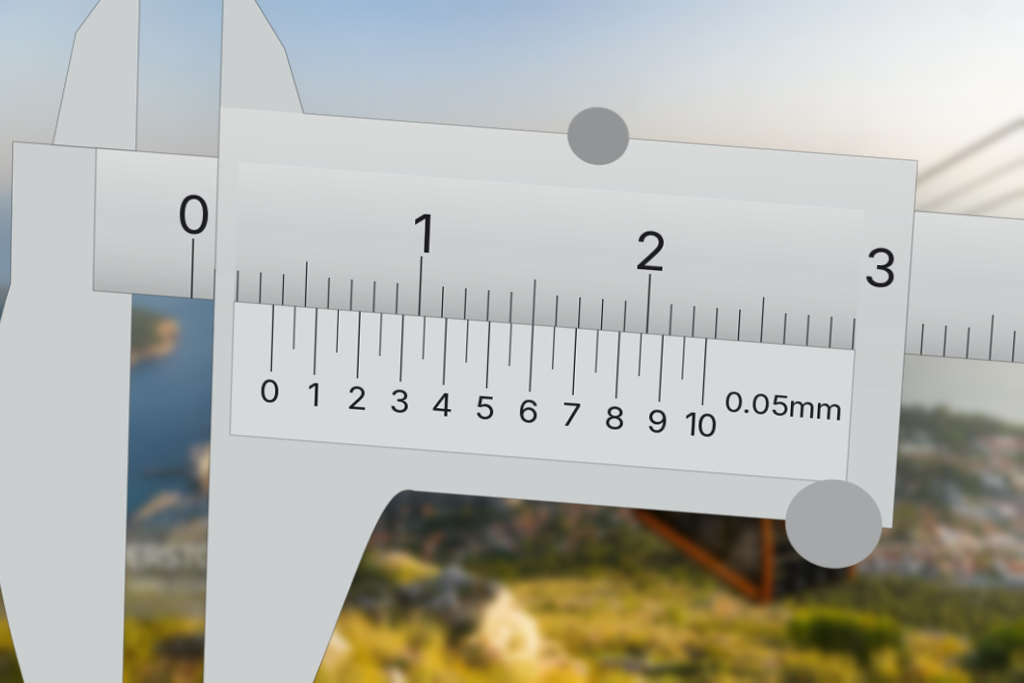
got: 3.60 mm
